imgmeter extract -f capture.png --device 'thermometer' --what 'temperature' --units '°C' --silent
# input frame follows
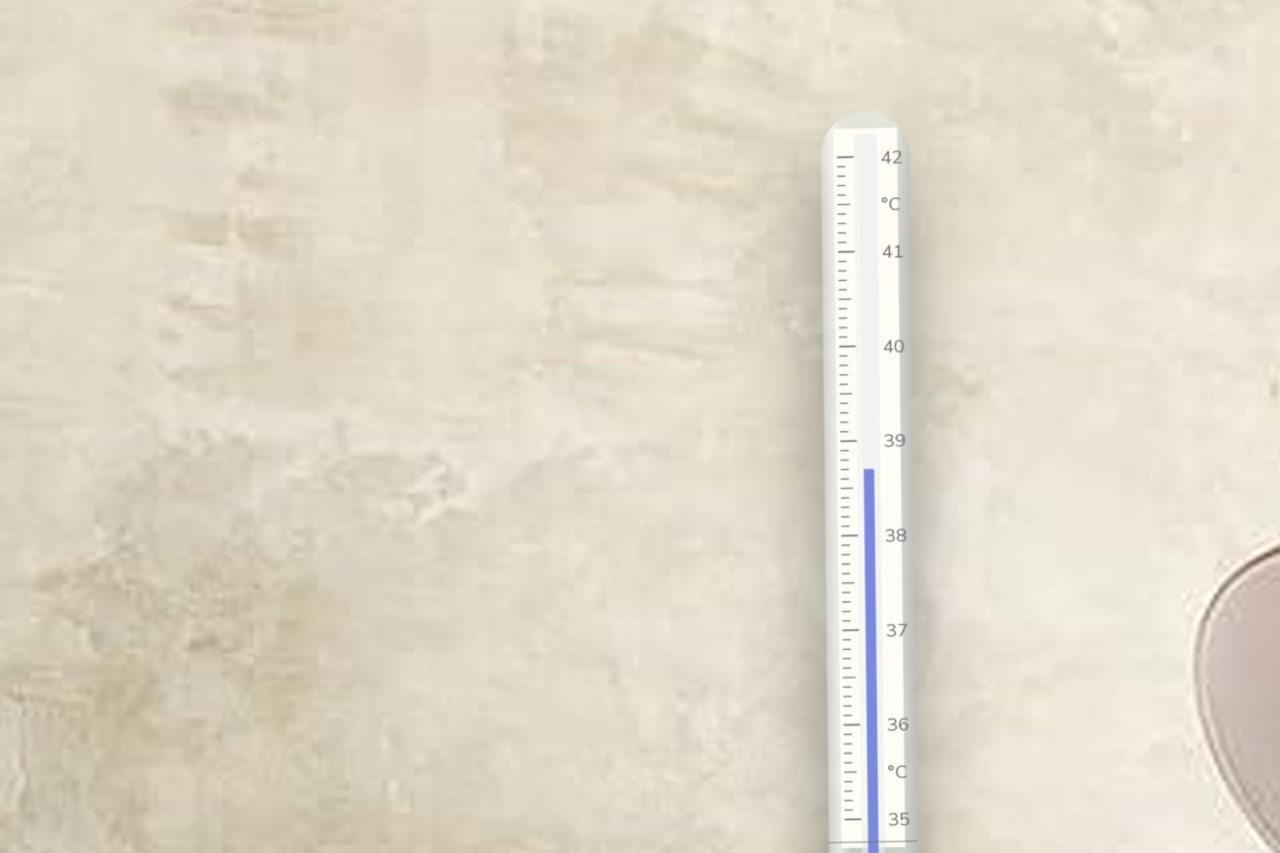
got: 38.7 °C
